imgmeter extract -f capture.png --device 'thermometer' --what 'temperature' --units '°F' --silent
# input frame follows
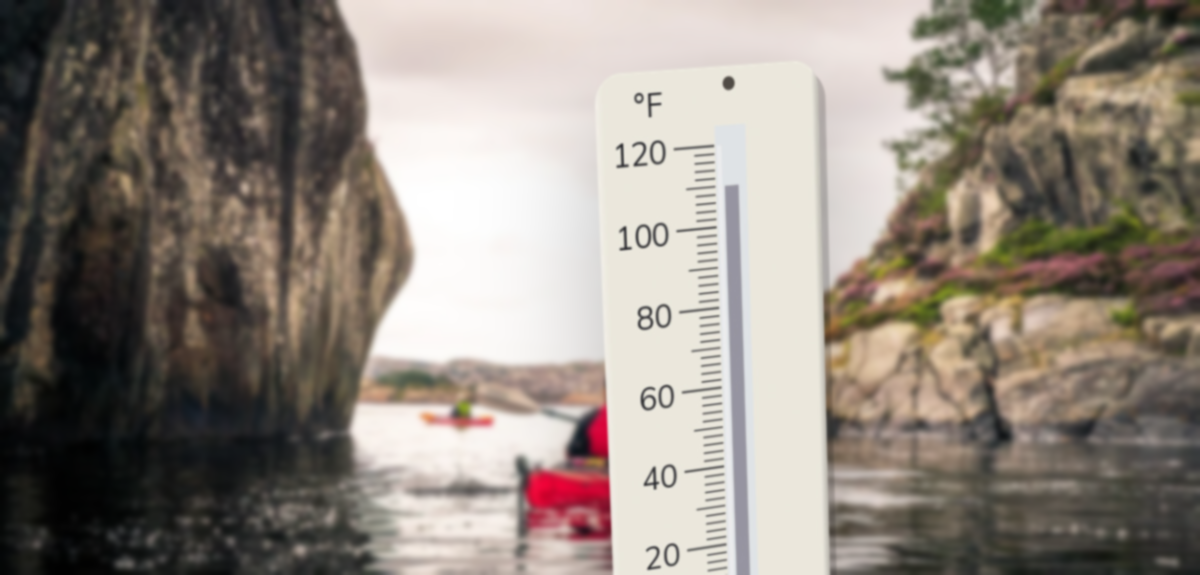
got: 110 °F
